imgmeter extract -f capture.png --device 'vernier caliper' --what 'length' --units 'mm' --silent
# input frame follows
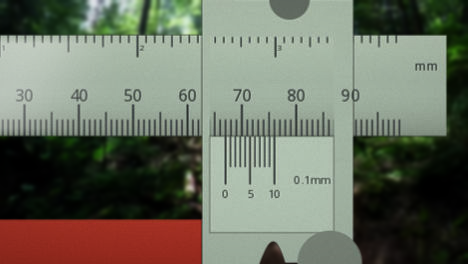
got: 67.0 mm
